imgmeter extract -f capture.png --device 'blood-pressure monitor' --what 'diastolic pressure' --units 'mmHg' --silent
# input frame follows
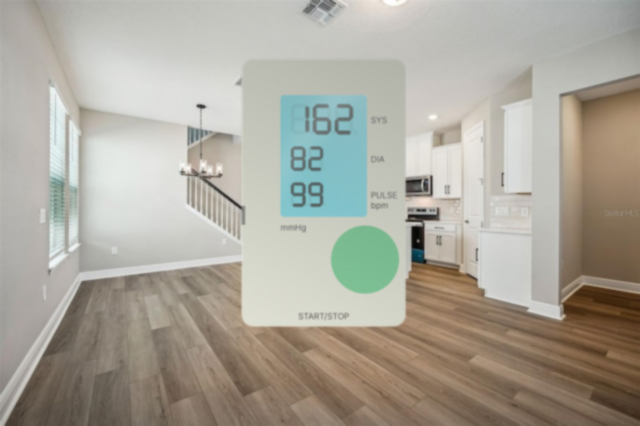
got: 82 mmHg
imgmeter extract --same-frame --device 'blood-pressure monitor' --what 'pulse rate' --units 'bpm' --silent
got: 99 bpm
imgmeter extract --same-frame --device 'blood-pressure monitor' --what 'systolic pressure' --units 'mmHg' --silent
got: 162 mmHg
